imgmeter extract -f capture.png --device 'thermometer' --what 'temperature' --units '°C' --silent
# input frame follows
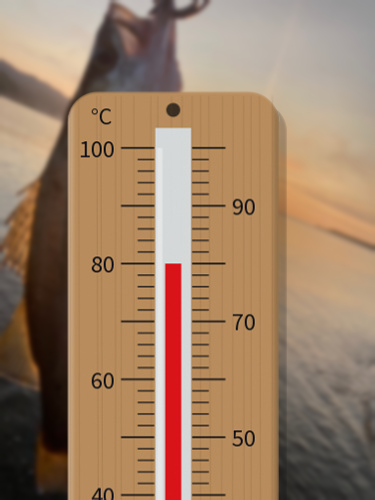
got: 80 °C
